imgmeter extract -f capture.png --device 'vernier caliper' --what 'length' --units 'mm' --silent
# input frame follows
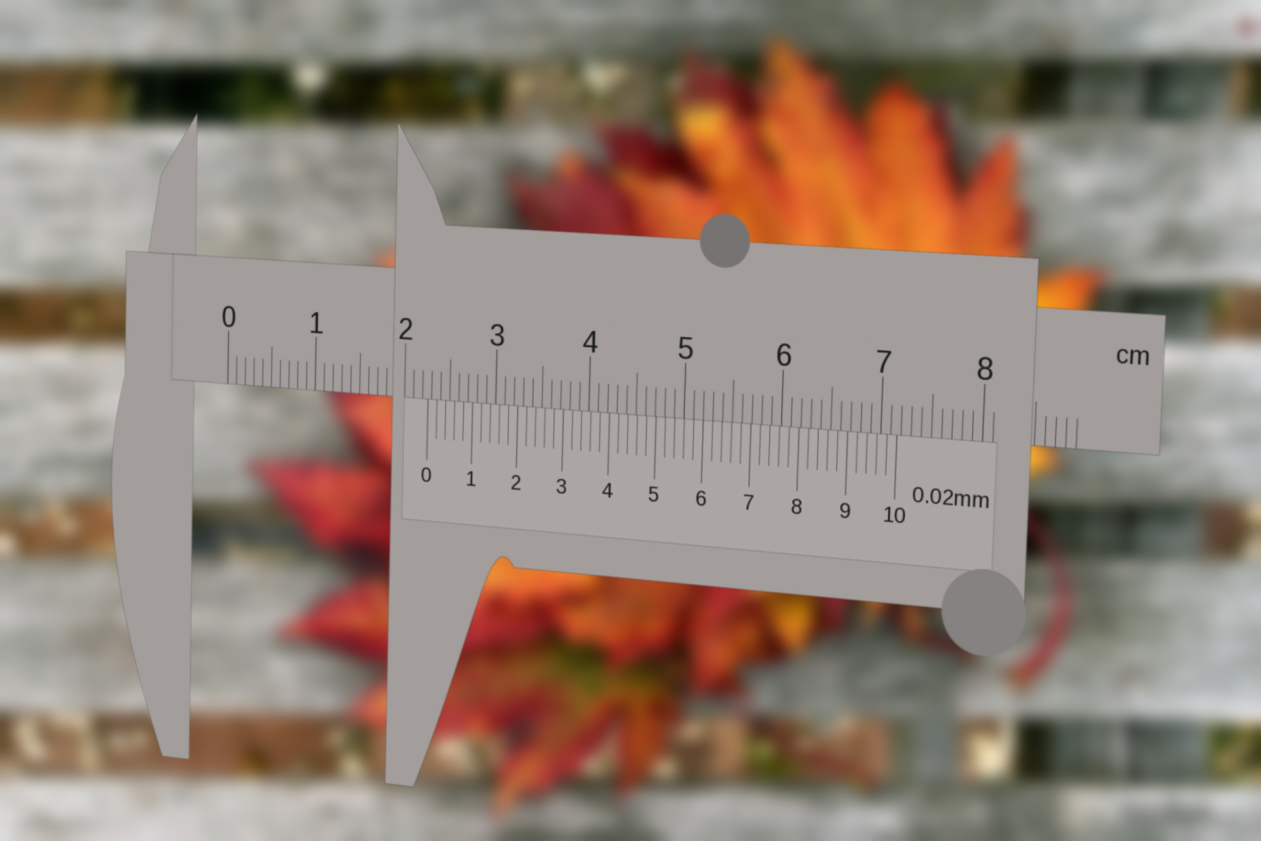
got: 22.6 mm
